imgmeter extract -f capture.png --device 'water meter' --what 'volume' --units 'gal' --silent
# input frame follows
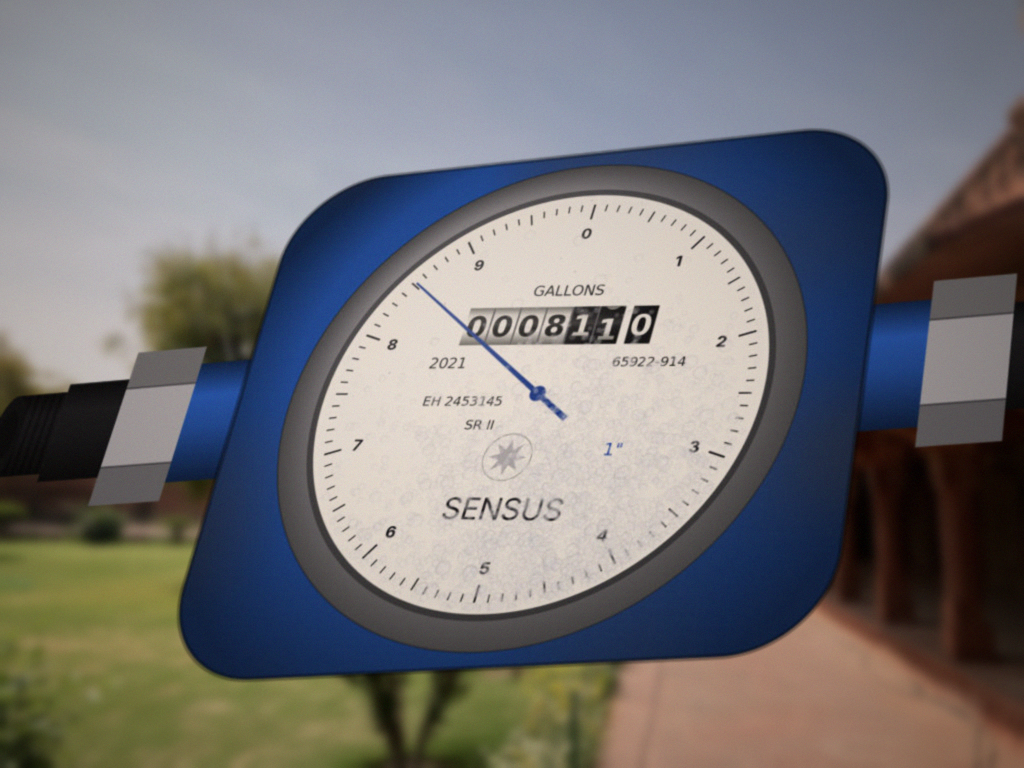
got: 8108.5 gal
